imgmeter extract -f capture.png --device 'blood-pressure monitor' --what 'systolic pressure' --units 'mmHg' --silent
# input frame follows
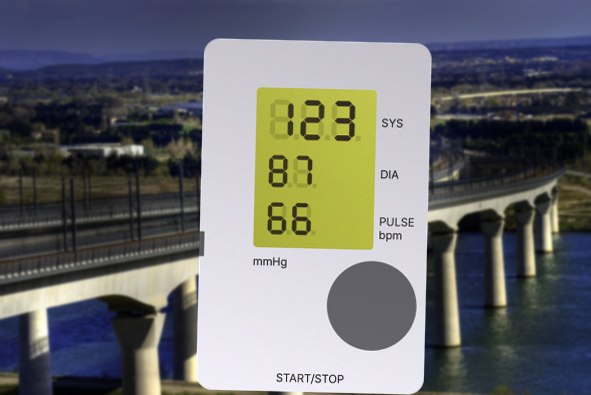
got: 123 mmHg
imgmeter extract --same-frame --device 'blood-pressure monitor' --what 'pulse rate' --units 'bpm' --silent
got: 66 bpm
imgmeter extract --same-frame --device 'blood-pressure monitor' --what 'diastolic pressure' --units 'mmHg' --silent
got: 87 mmHg
